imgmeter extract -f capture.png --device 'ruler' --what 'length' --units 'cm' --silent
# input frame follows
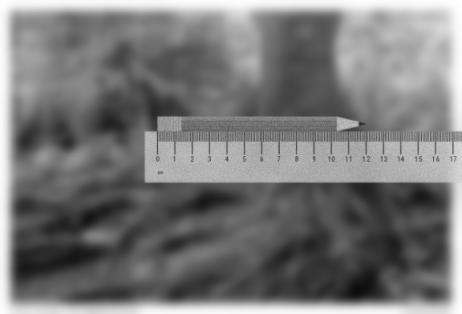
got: 12 cm
